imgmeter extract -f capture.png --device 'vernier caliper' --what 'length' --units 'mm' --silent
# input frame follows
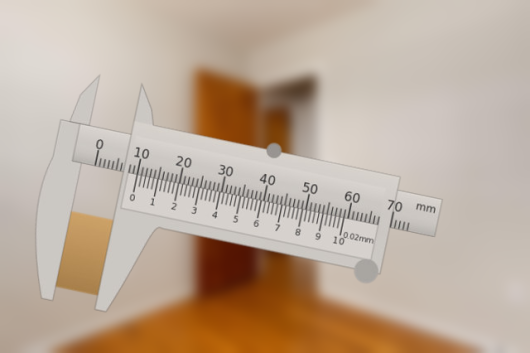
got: 10.0 mm
